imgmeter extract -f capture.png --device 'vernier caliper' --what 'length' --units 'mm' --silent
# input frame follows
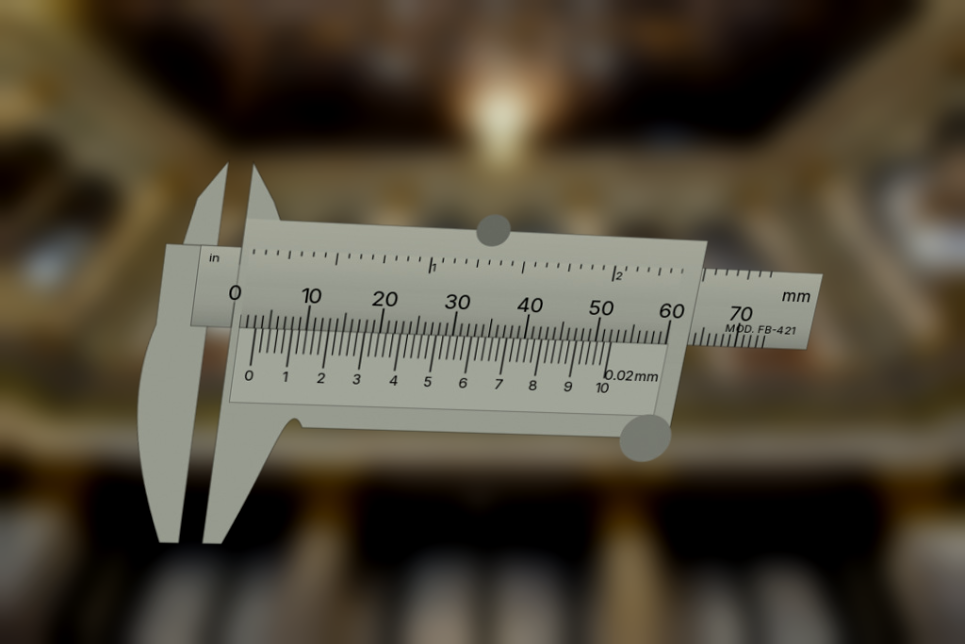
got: 3.2 mm
